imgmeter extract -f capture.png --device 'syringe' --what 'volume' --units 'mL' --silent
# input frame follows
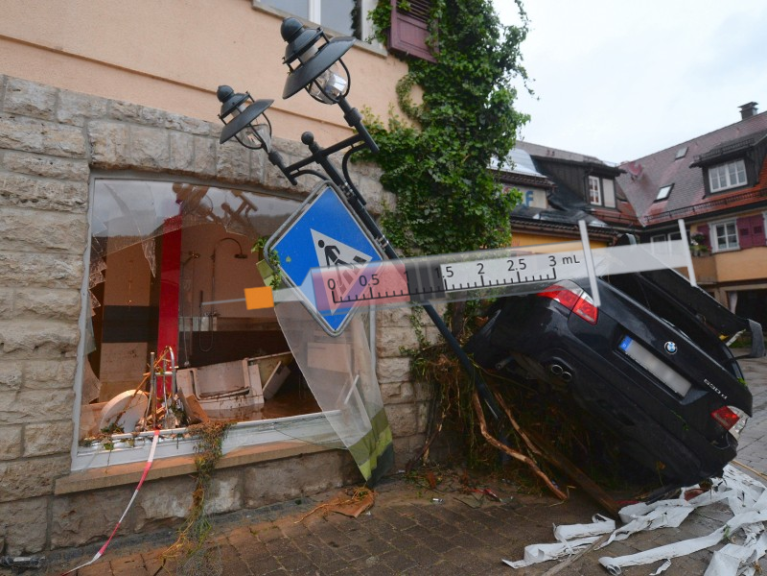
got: 1 mL
